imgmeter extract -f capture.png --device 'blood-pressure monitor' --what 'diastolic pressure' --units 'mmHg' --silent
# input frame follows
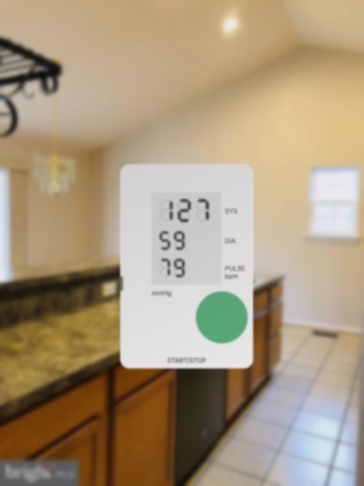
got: 59 mmHg
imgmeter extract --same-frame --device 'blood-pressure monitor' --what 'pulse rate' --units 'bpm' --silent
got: 79 bpm
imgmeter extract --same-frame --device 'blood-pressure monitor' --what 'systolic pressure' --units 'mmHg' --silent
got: 127 mmHg
